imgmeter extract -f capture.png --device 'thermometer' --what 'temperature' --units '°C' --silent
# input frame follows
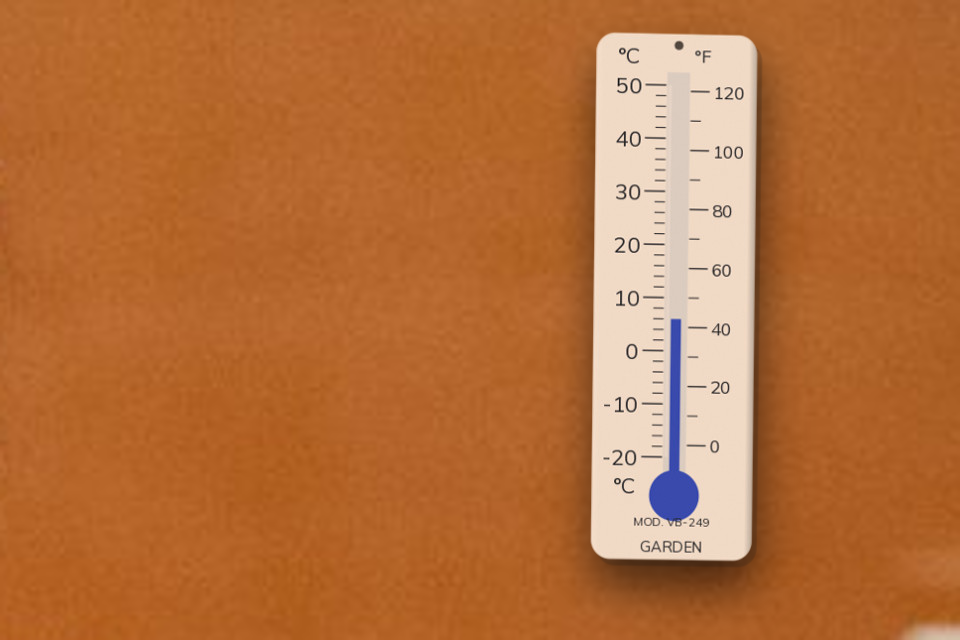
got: 6 °C
